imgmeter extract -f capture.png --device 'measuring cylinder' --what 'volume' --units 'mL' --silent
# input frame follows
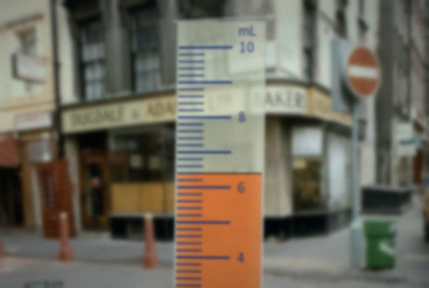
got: 6.4 mL
